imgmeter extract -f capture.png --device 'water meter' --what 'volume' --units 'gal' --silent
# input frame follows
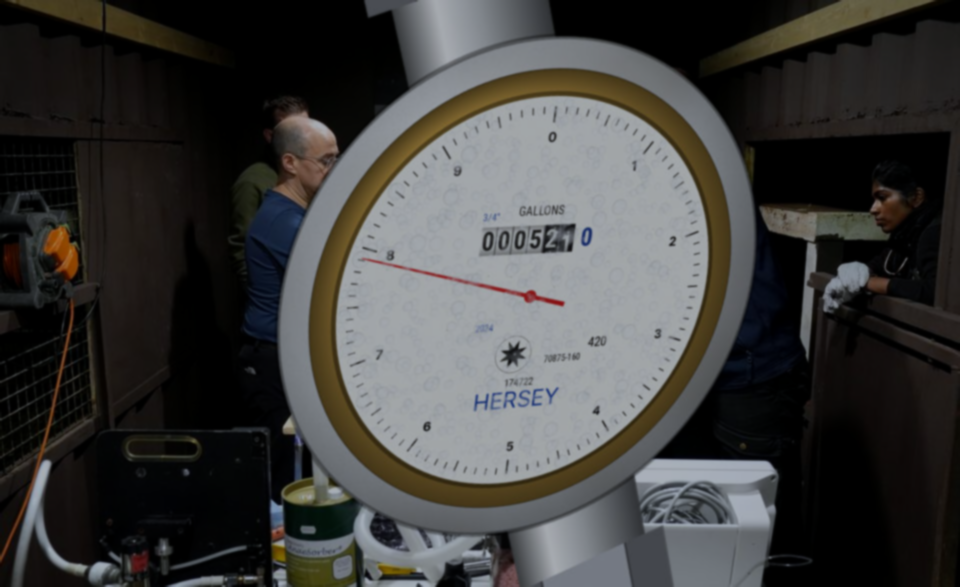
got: 5207.9 gal
